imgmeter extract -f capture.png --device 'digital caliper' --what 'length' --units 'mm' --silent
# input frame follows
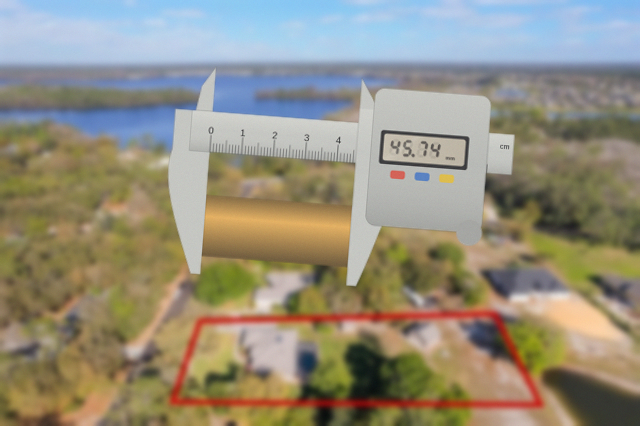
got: 45.74 mm
